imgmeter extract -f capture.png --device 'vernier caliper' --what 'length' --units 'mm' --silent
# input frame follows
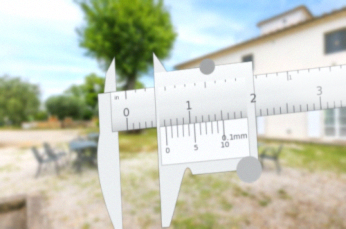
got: 6.2 mm
